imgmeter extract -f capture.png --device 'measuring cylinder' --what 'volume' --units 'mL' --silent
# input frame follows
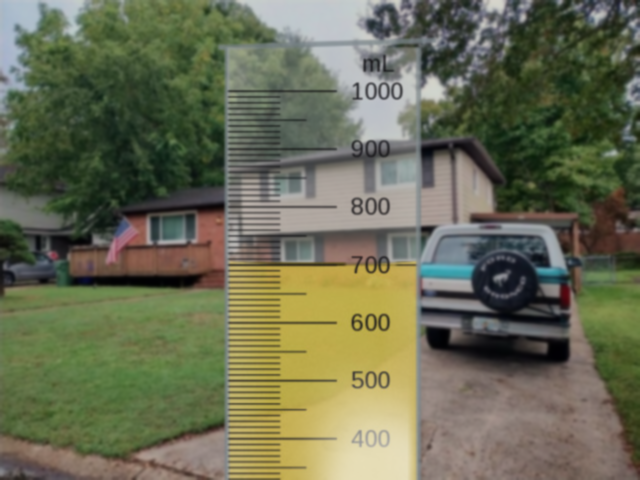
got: 700 mL
